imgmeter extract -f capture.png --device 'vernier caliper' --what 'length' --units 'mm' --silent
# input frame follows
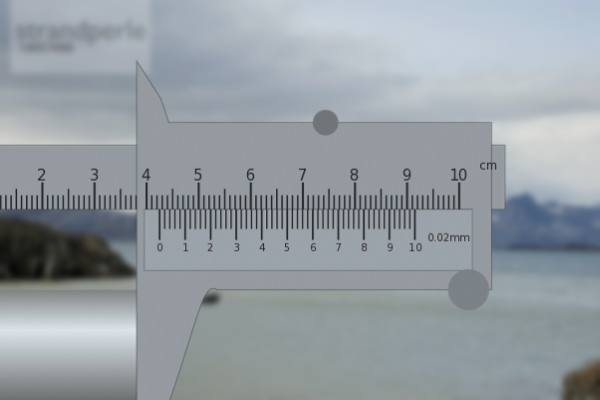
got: 42.5 mm
